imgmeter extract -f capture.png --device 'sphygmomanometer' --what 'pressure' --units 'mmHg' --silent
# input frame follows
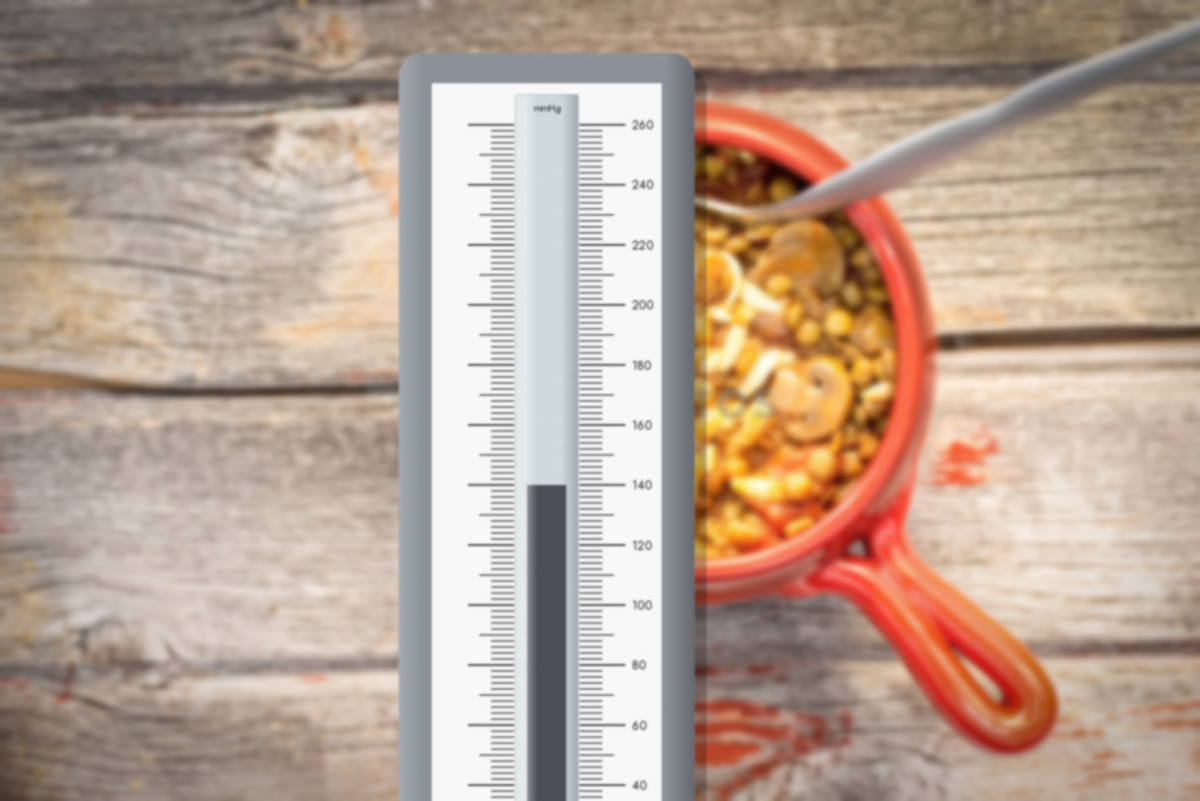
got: 140 mmHg
